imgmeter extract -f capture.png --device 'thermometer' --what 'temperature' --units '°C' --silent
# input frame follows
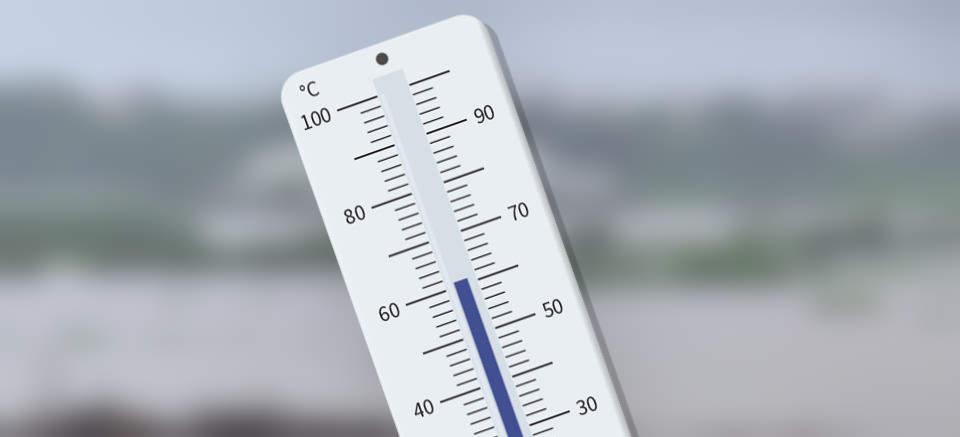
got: 61 °C
